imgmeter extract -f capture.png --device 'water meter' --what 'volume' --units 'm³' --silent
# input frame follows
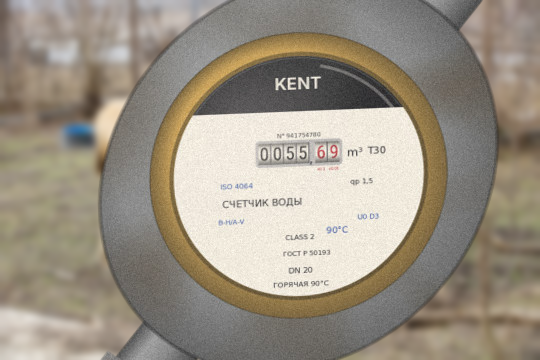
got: 55.69 m³
